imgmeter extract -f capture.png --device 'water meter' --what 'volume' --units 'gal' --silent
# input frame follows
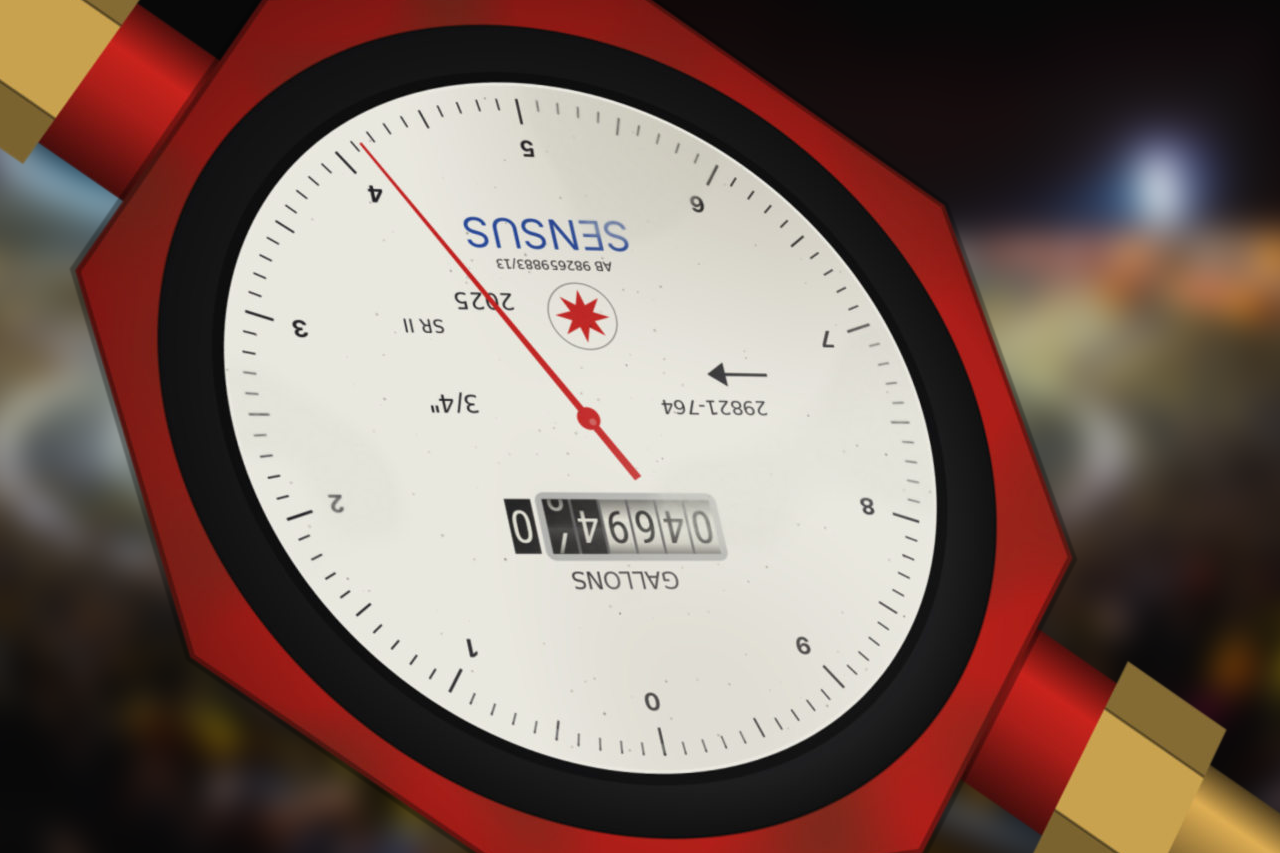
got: 469474.1 gal
